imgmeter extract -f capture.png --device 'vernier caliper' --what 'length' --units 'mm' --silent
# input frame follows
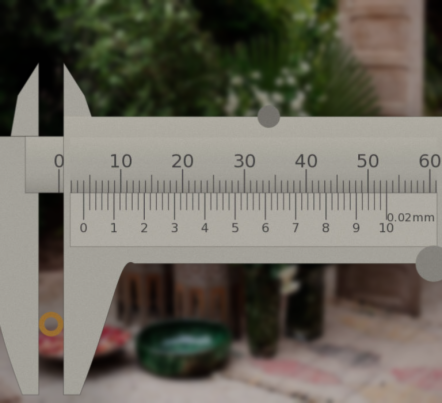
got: 4.0 mm
